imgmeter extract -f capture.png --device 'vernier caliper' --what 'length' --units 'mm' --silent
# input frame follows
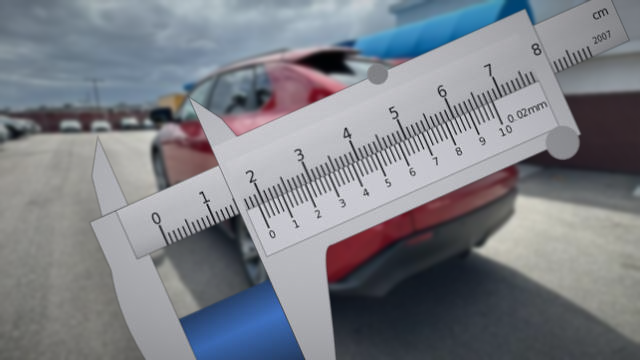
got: 19.0 mm
